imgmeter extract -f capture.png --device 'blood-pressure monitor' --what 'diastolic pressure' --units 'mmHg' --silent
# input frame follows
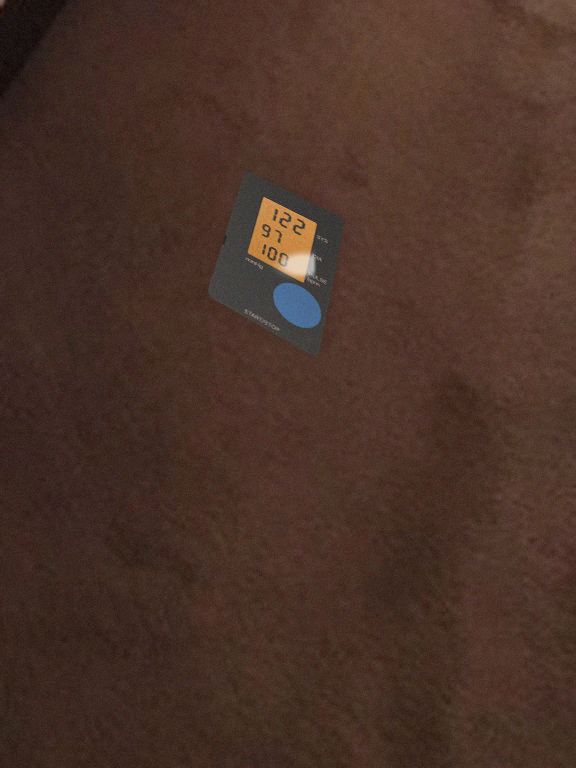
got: 97 mmHg
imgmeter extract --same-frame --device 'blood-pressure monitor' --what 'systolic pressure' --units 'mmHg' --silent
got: 122 mmHg
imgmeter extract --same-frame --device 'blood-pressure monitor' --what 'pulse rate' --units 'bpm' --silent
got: 100 bpm
